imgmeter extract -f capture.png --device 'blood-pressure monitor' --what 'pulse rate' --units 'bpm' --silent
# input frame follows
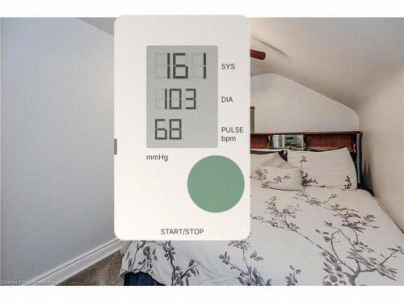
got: 68 bpm
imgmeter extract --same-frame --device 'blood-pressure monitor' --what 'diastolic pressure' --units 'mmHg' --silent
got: 103 mmHg
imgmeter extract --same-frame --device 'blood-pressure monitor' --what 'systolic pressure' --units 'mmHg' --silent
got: 161 mmHg
